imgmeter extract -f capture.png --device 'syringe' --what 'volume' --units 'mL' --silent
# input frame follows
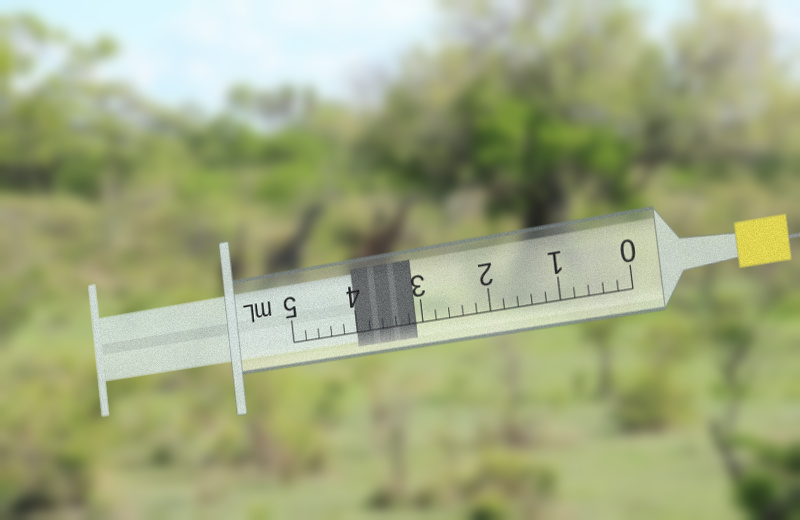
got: 3.1 mL
